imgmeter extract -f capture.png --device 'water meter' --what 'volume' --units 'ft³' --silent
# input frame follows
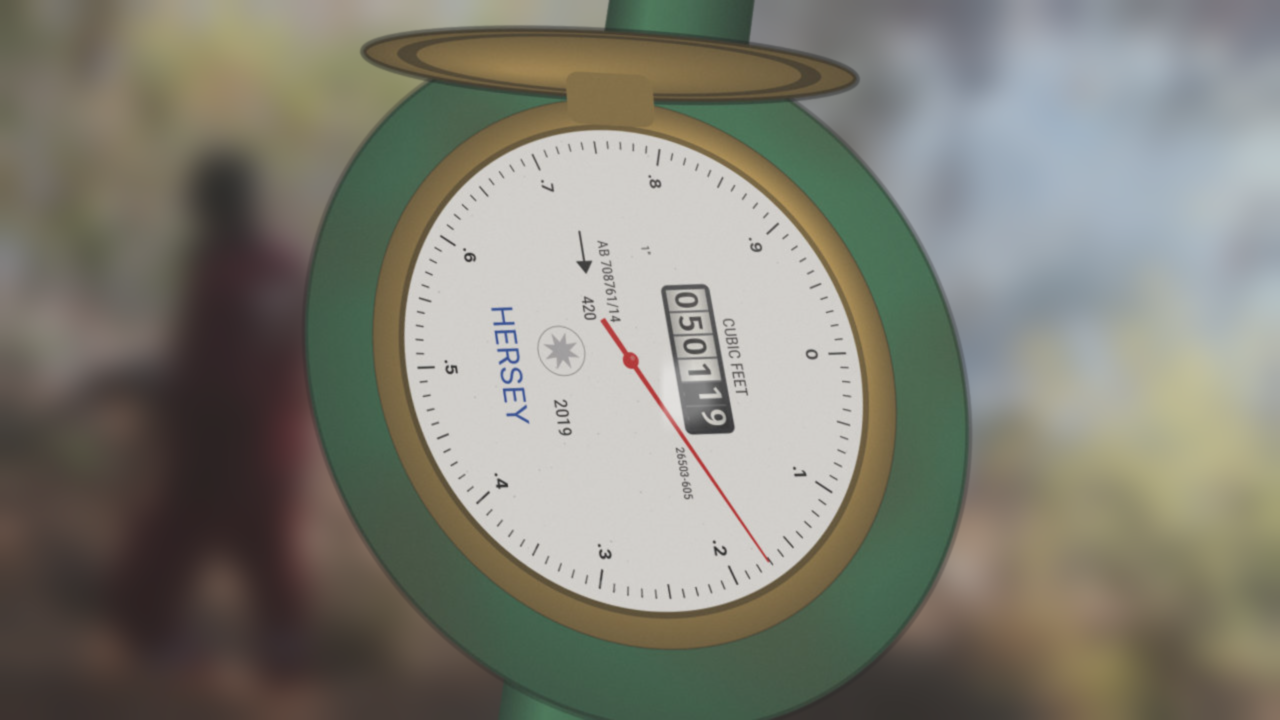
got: 50119.17 ft³
